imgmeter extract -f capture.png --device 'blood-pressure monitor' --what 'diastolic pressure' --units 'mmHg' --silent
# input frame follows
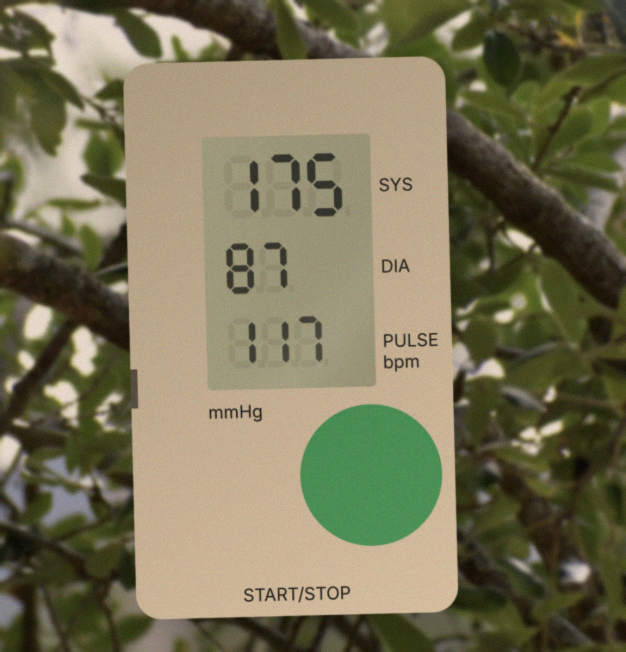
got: 87 mmHg
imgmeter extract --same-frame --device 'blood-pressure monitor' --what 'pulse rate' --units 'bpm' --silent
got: 117 bpm
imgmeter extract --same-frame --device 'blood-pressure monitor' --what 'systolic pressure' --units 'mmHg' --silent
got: 175 mmHg
